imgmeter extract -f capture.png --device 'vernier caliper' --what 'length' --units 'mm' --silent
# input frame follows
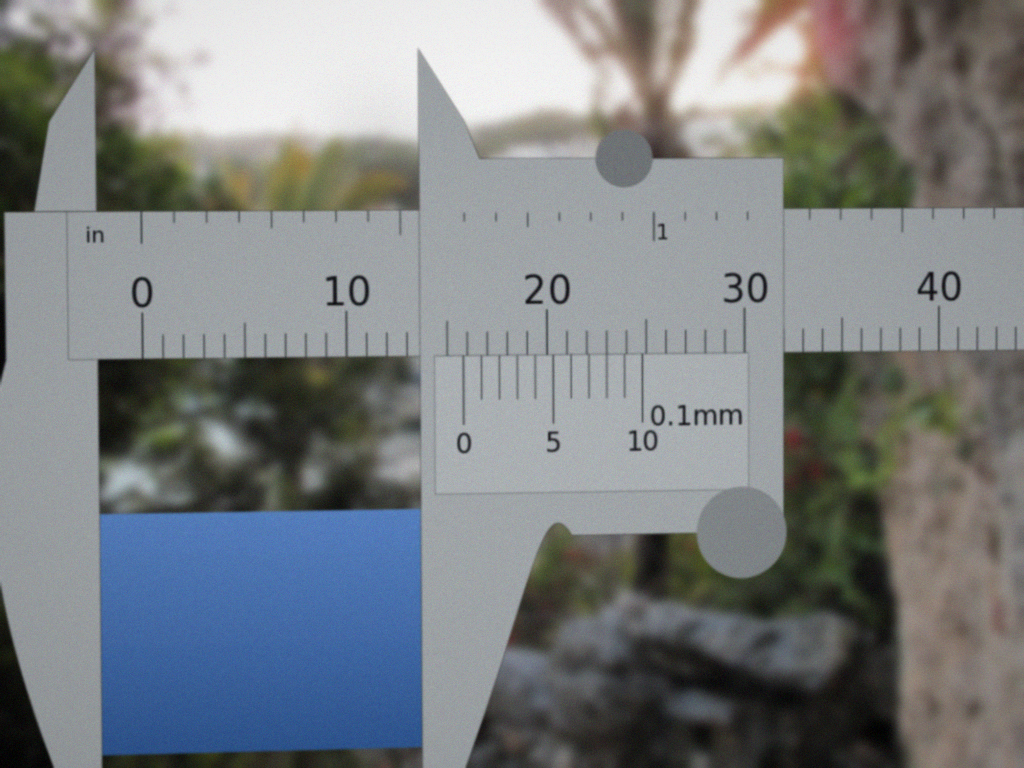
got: 15.8 mm
